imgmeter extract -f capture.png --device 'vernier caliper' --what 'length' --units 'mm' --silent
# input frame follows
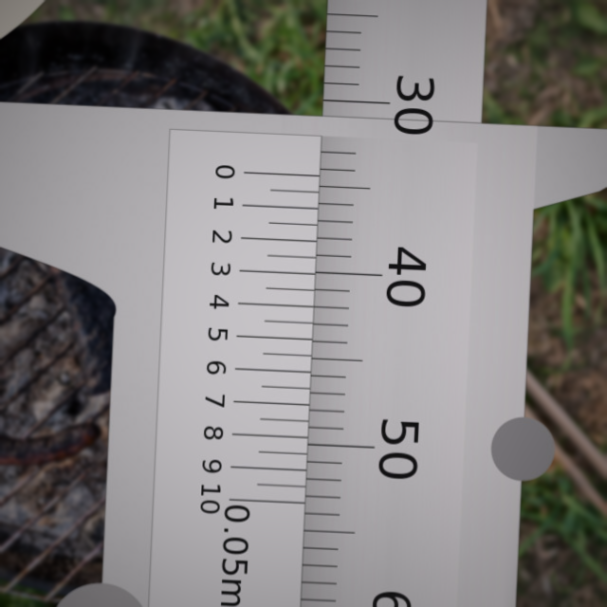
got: 34.4 mm
